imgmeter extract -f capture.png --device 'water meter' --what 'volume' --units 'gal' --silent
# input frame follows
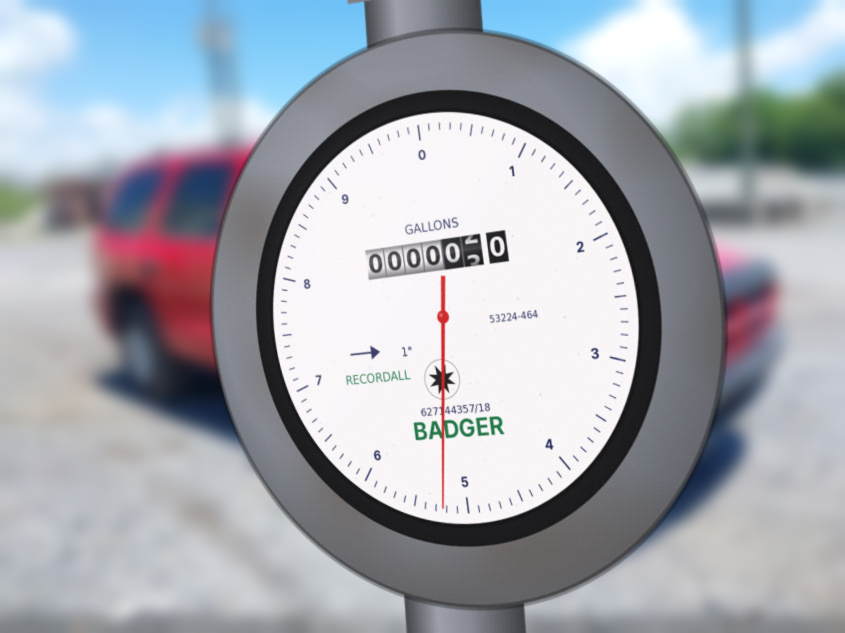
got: 25.2 gal
